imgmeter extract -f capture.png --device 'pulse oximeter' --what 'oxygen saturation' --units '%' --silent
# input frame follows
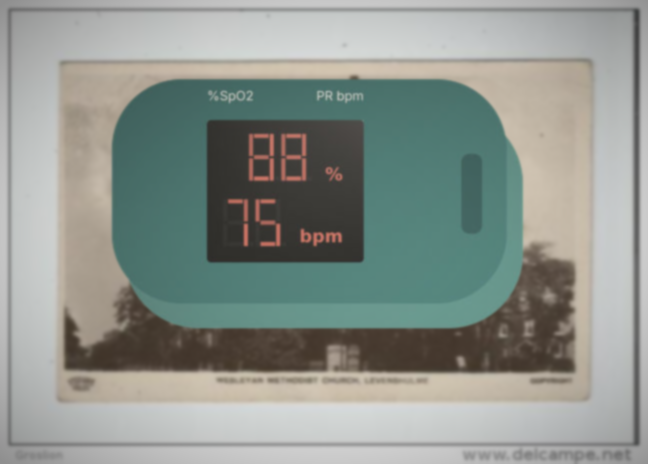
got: 88 %
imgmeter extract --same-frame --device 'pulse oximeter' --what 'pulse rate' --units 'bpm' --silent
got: 75 bpm
